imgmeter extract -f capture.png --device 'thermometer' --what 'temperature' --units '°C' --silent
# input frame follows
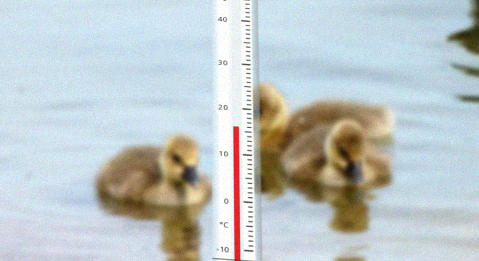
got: 16 °C
